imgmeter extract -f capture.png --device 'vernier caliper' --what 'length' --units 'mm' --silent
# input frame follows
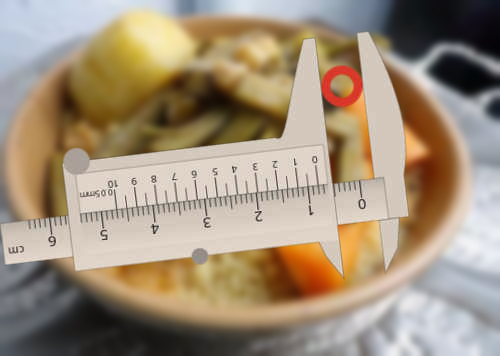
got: 8.0 mm
